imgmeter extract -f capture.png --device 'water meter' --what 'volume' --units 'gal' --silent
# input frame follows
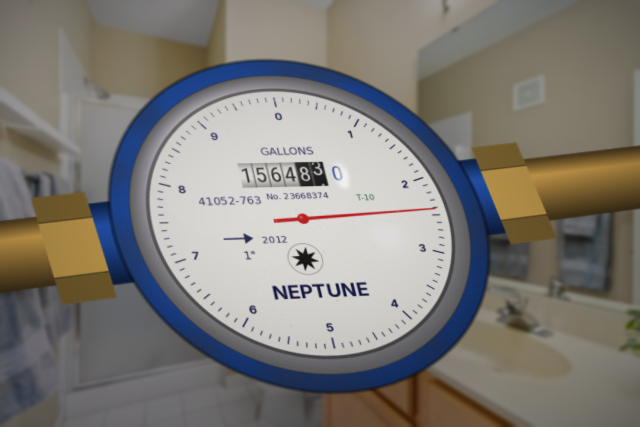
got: 1564832.4 gal
